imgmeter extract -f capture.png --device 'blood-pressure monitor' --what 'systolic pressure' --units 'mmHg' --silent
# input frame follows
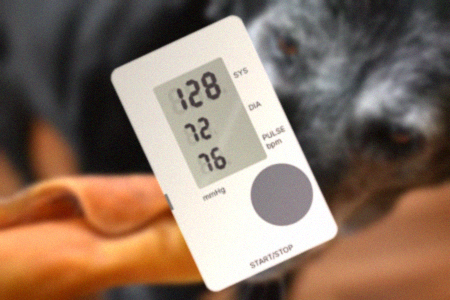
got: 128 mmHg
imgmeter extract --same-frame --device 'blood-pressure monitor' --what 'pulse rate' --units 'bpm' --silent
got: 76 bpm
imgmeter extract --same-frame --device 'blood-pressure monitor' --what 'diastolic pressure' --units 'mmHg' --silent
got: 72 mmHg
